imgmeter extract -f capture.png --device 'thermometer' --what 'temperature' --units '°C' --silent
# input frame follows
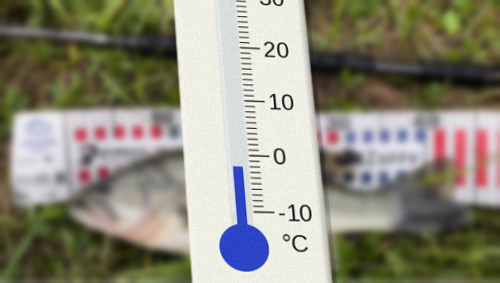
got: -2 °C
